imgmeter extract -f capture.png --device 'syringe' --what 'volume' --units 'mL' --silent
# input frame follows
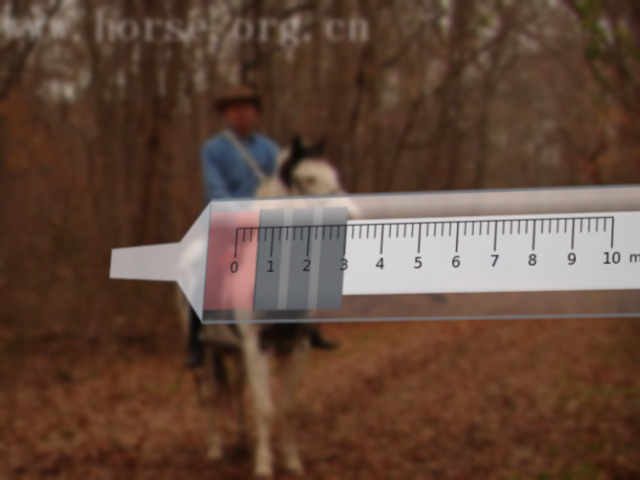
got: 0.6 mL
